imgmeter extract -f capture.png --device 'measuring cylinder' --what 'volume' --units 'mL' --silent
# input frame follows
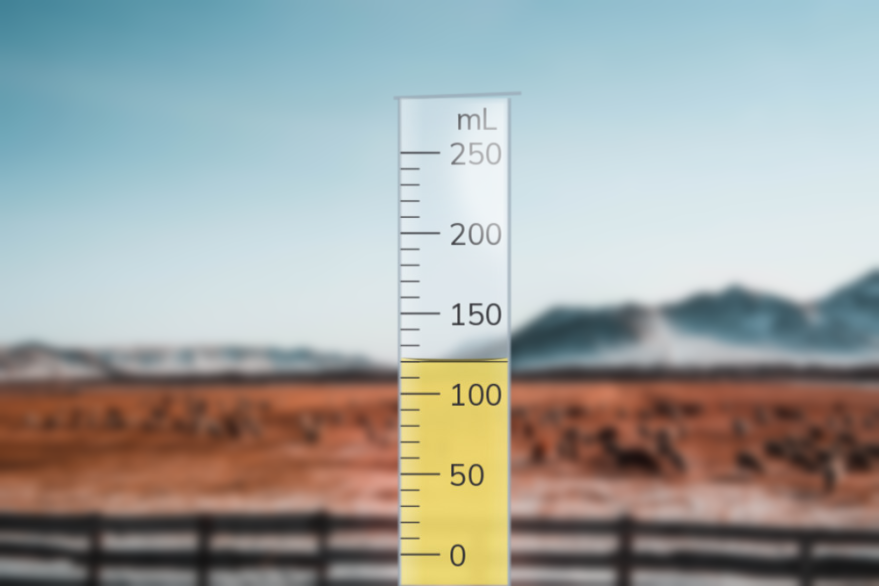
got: 120 mL
